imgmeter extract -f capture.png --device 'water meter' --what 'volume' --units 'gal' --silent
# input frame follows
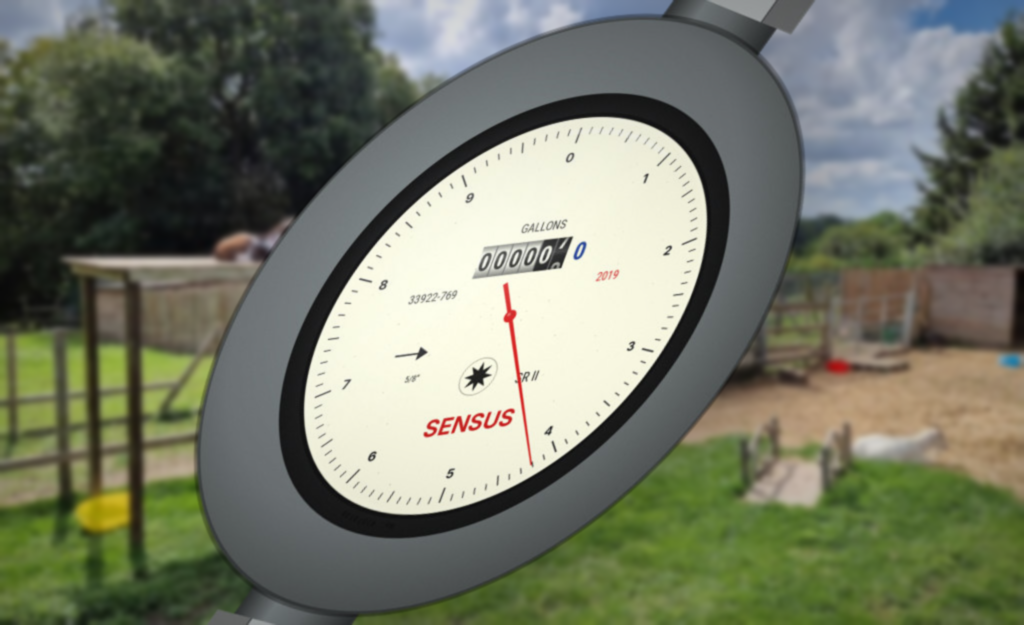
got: 74.2 gal
